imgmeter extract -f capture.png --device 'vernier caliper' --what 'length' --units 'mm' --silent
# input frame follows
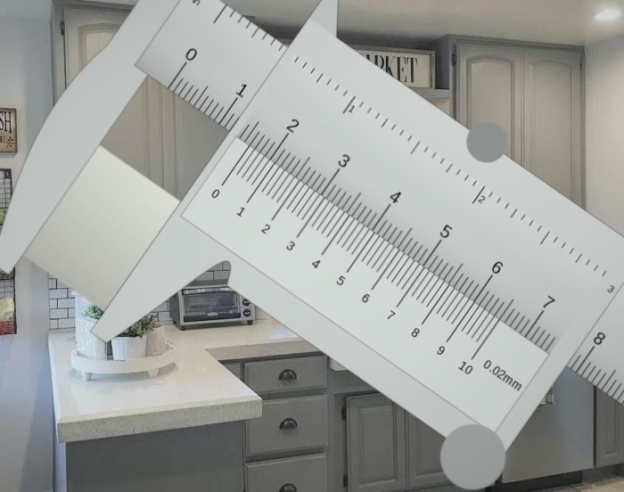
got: 16.0 mm
